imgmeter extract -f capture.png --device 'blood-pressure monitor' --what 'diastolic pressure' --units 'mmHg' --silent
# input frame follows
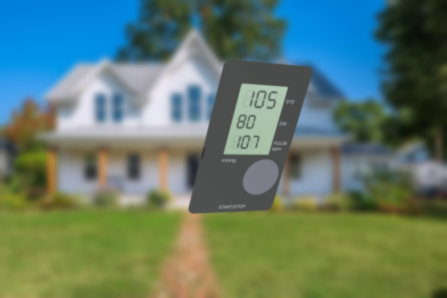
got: 80 mmHg
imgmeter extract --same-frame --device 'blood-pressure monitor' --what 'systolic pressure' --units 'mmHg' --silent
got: 105 mmHg
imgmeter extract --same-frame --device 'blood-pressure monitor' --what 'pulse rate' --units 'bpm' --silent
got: 107 bpm
